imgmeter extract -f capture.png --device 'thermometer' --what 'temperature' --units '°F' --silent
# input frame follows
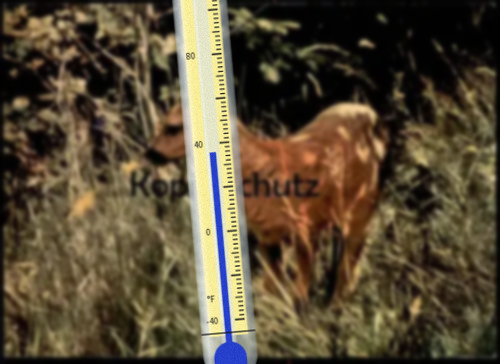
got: 36 °F
